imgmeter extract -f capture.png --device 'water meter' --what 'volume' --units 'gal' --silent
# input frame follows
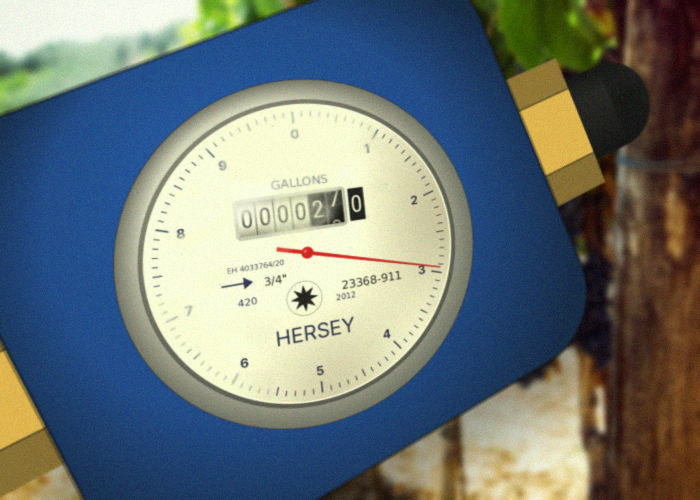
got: 272.9 gal
